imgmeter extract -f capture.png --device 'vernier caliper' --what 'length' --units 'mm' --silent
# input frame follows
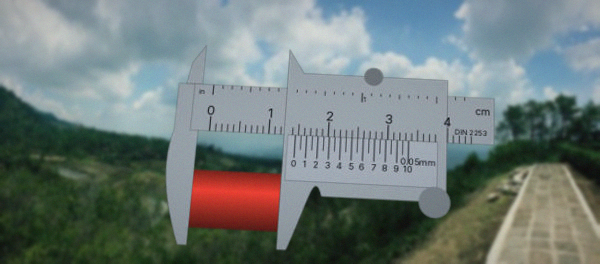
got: 14.5 mm
